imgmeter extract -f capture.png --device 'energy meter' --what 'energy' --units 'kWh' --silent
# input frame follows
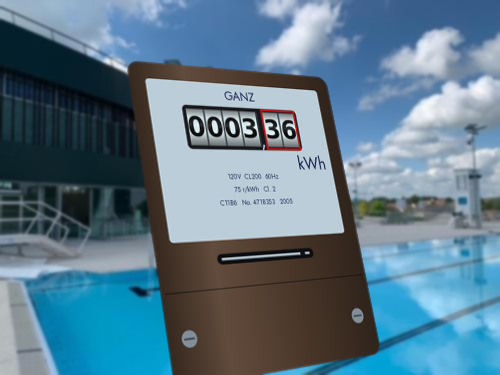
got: 3.36 kWh
